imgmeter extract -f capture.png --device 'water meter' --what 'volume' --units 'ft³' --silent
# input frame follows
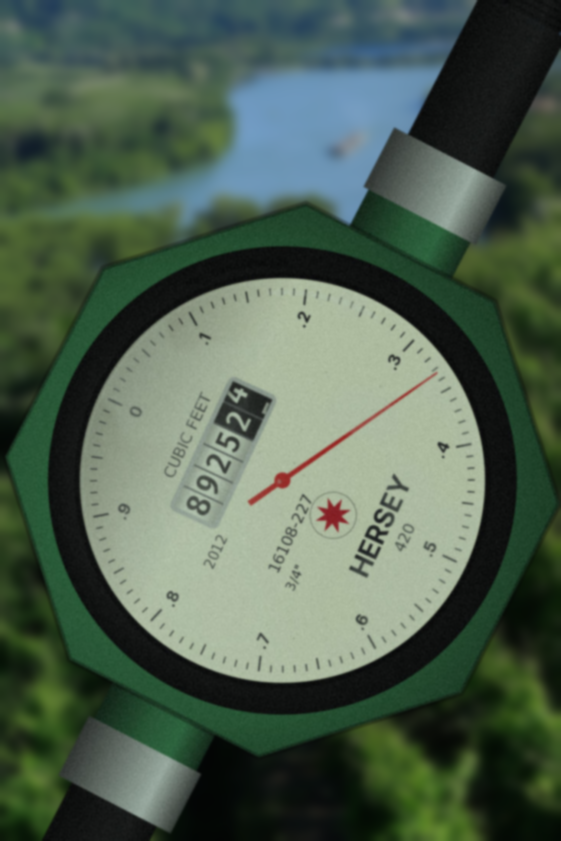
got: 892524.33 ft³
